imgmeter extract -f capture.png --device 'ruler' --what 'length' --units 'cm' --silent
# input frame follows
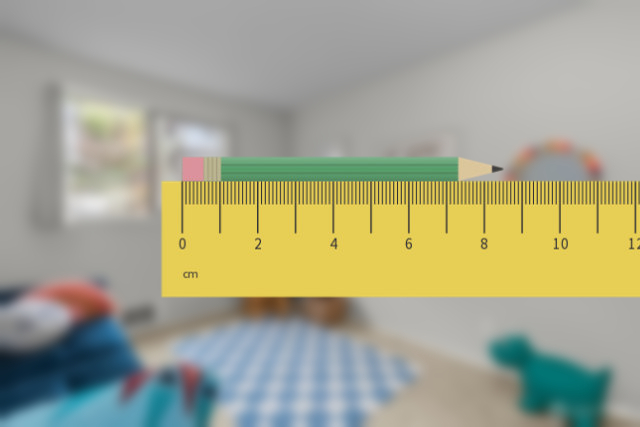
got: 8.5 cm
